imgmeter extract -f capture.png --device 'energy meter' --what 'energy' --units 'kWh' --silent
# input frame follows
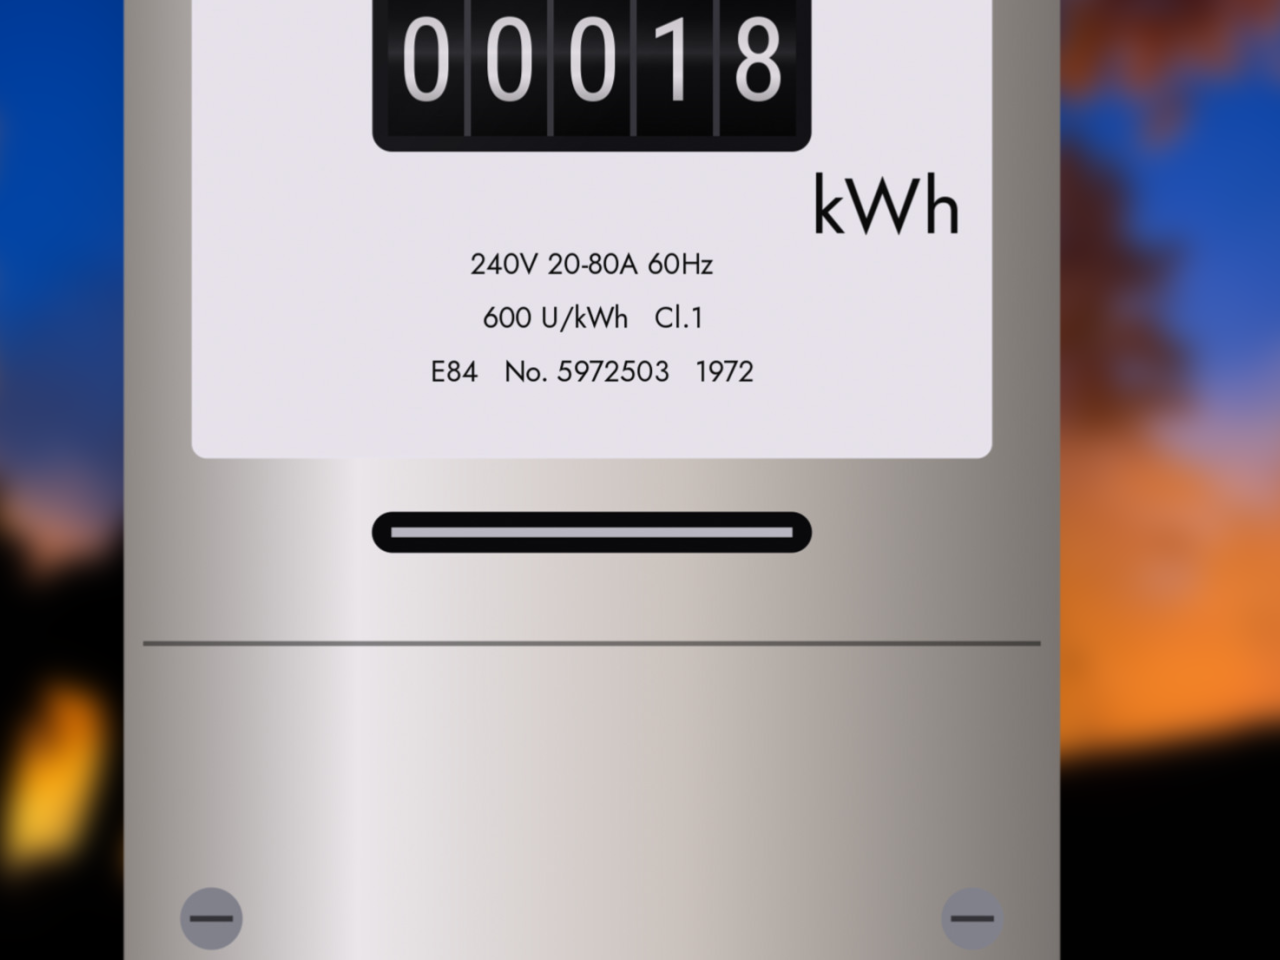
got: 18 kWh
